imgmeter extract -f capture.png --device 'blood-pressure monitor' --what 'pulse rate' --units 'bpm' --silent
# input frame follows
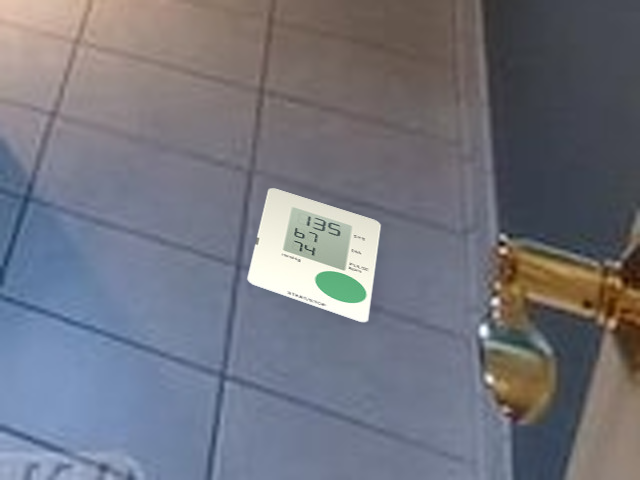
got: 74 bpm
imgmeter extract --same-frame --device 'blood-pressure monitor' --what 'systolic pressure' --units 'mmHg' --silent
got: 135 mmHg
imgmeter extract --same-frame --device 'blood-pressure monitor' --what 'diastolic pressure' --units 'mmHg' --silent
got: 67 mmHg
